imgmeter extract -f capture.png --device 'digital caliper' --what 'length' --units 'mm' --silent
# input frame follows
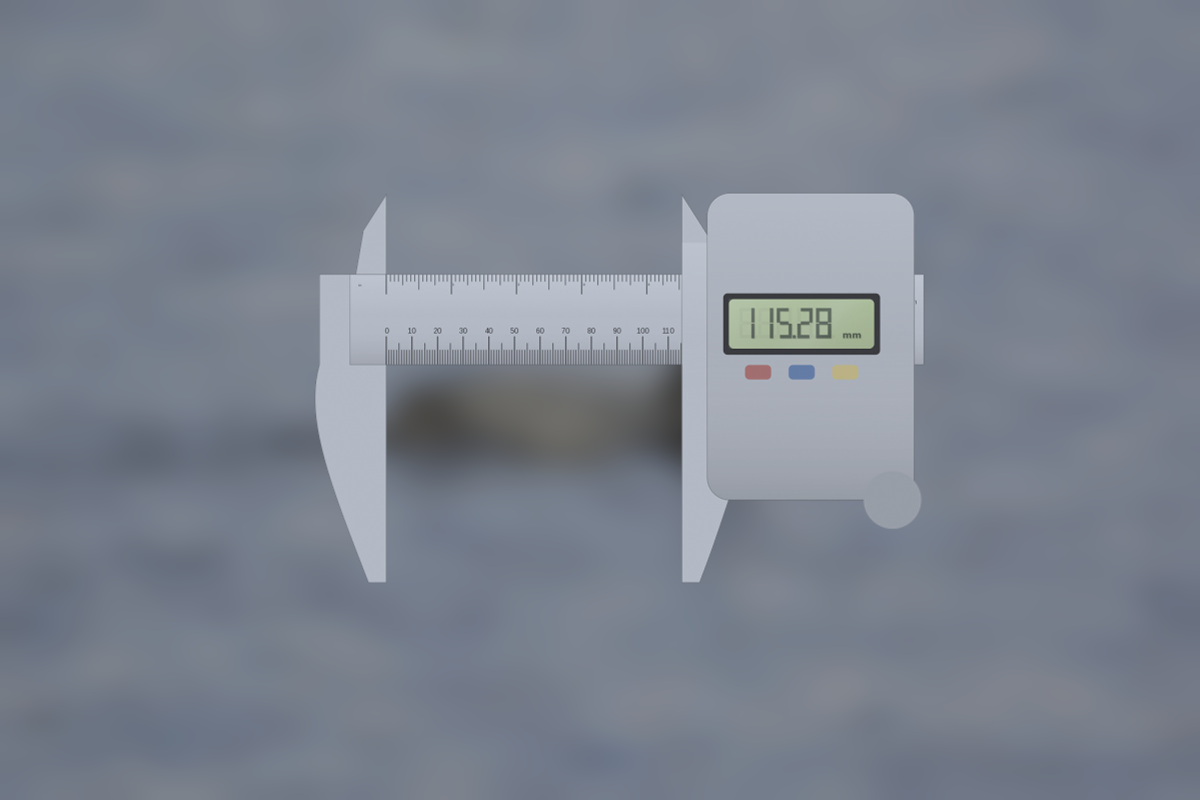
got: 115.28 mm
